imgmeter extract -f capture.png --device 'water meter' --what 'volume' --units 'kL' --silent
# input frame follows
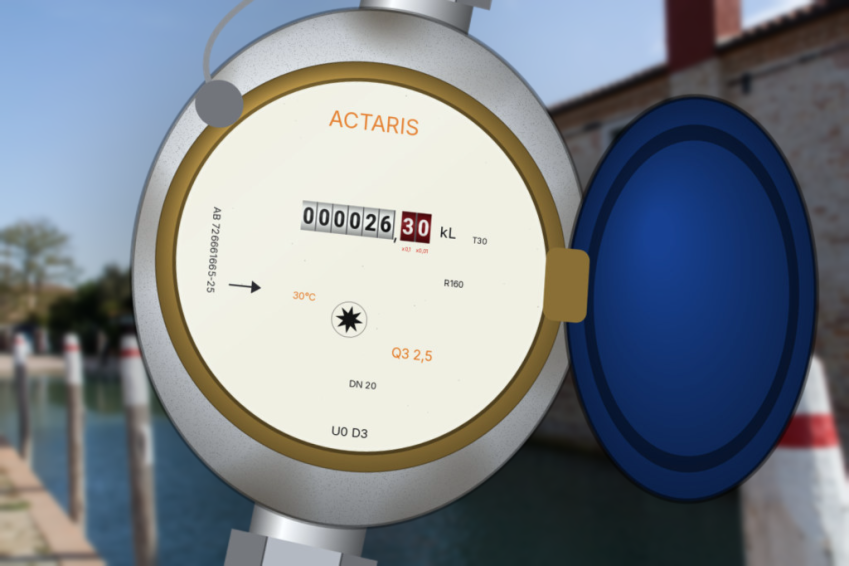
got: 26.30 kL
